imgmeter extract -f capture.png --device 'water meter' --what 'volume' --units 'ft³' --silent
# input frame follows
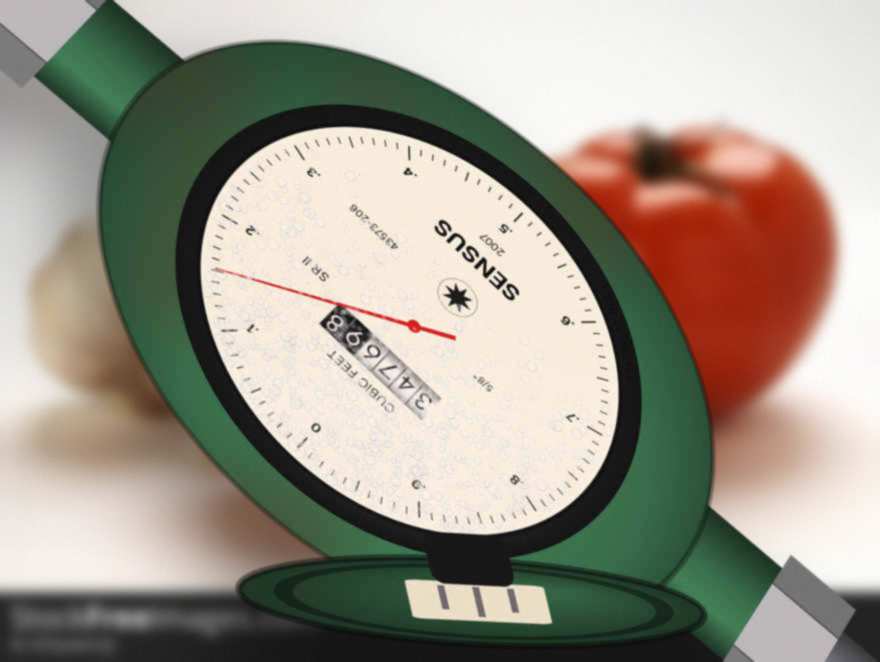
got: 347698.15 ft³
